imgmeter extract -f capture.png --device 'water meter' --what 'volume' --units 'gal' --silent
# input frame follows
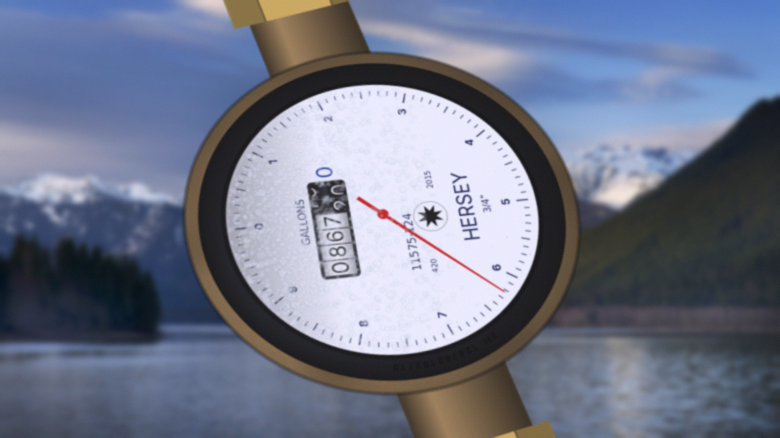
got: 867196.2 gal
